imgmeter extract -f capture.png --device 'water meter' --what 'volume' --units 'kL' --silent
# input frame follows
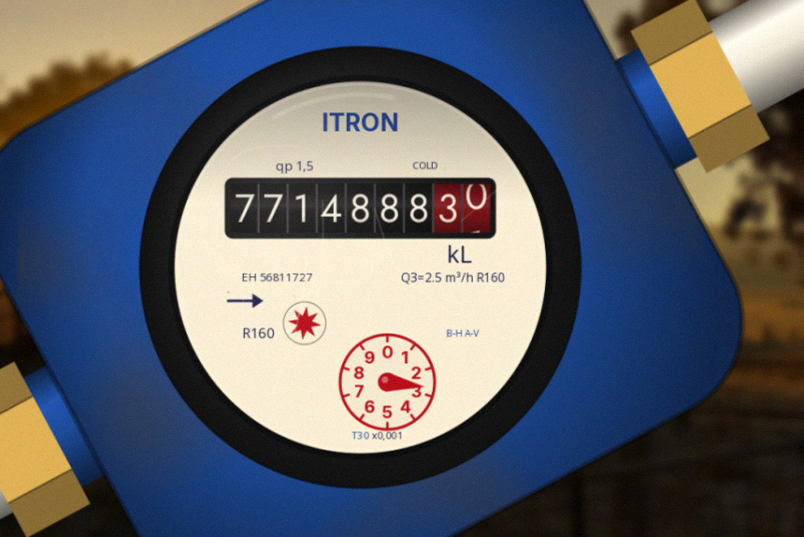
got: 7714888.302 kL
